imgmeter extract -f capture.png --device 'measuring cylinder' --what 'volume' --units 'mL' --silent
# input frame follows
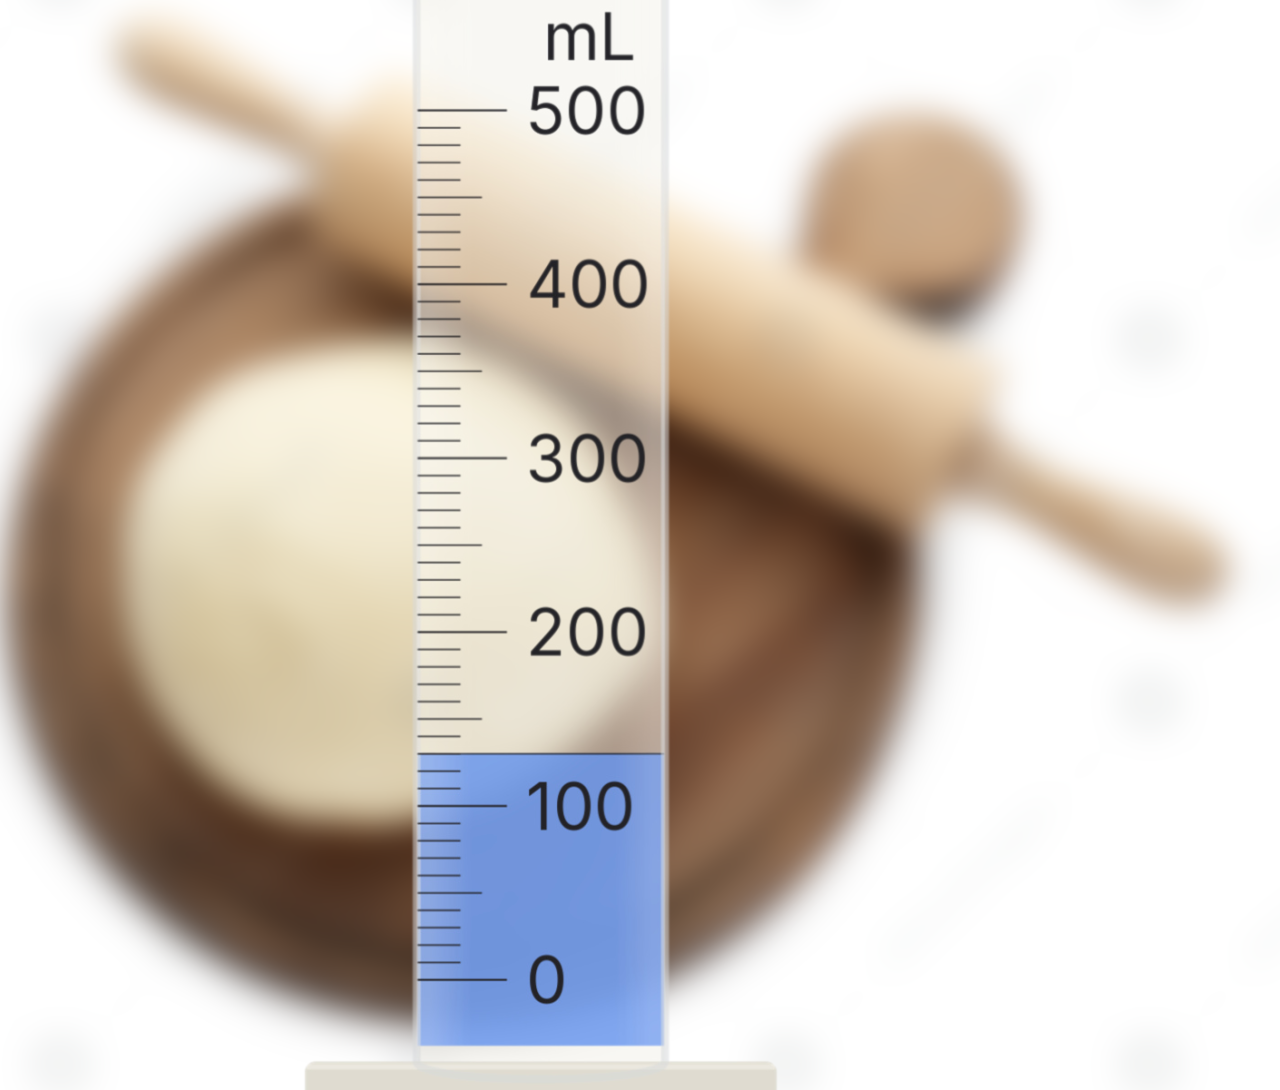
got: 130 mL
